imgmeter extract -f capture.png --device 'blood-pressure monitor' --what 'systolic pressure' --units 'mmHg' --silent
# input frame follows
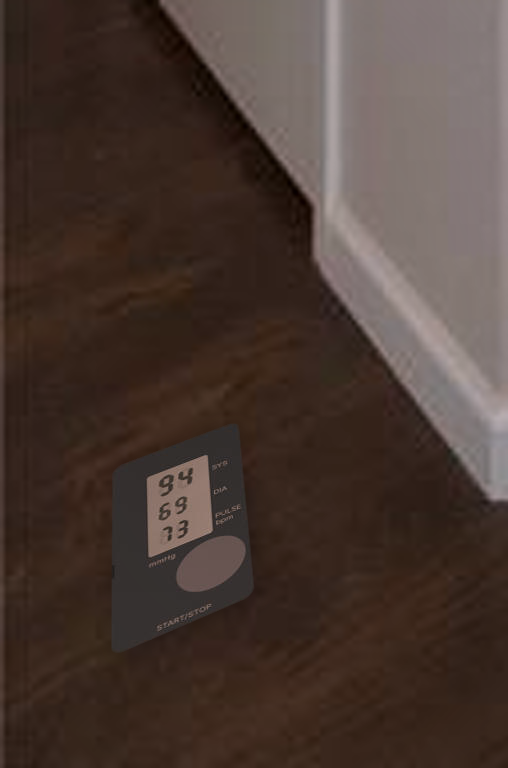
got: 94 mmHg
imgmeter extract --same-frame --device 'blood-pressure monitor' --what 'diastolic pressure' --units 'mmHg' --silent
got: 69 mmHg
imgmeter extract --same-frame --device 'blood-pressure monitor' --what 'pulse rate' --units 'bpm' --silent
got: 73 bpm
